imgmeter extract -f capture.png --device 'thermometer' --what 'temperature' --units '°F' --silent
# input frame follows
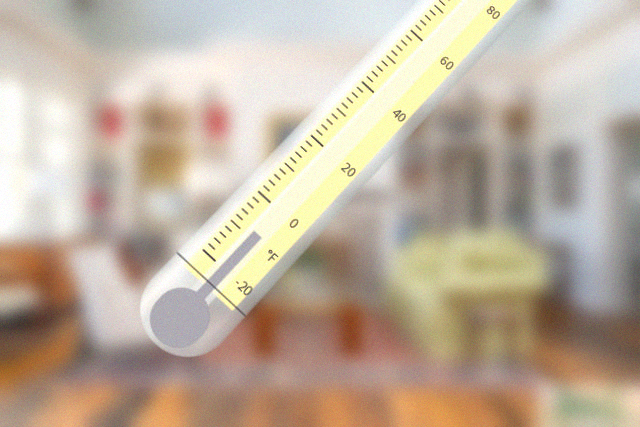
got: -8 °F
